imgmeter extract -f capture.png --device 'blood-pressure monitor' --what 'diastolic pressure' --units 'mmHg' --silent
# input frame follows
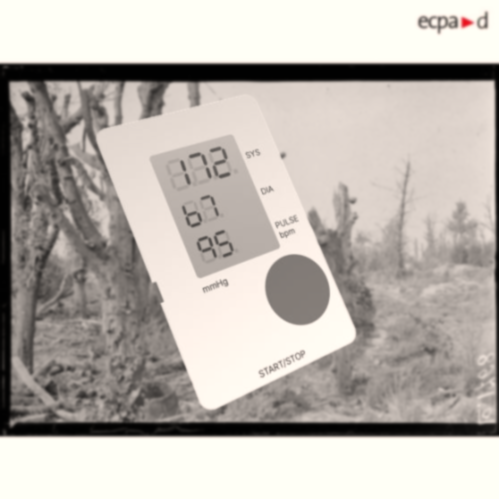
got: 67 mmHg
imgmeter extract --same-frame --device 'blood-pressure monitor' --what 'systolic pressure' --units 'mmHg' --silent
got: 172 mmHg
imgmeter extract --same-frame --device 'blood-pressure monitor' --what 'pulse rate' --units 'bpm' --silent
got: 95 bpm
